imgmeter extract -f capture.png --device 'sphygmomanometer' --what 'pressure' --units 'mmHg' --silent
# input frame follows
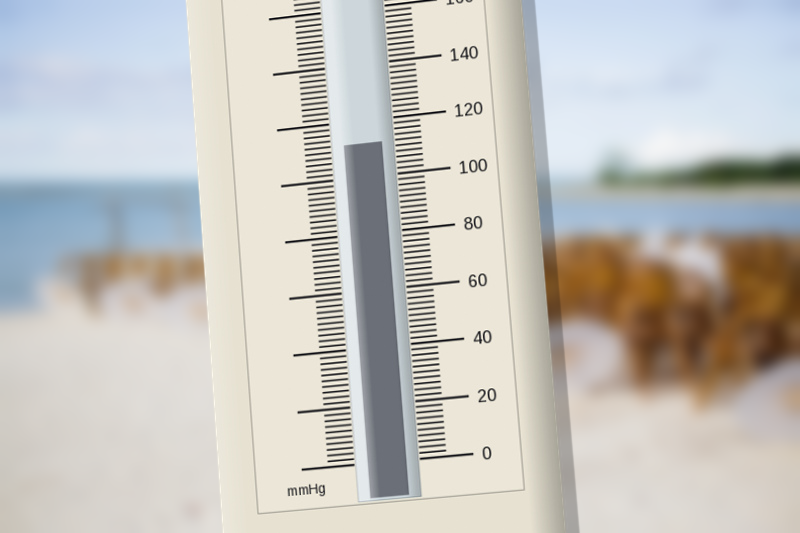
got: 112 mmHg
